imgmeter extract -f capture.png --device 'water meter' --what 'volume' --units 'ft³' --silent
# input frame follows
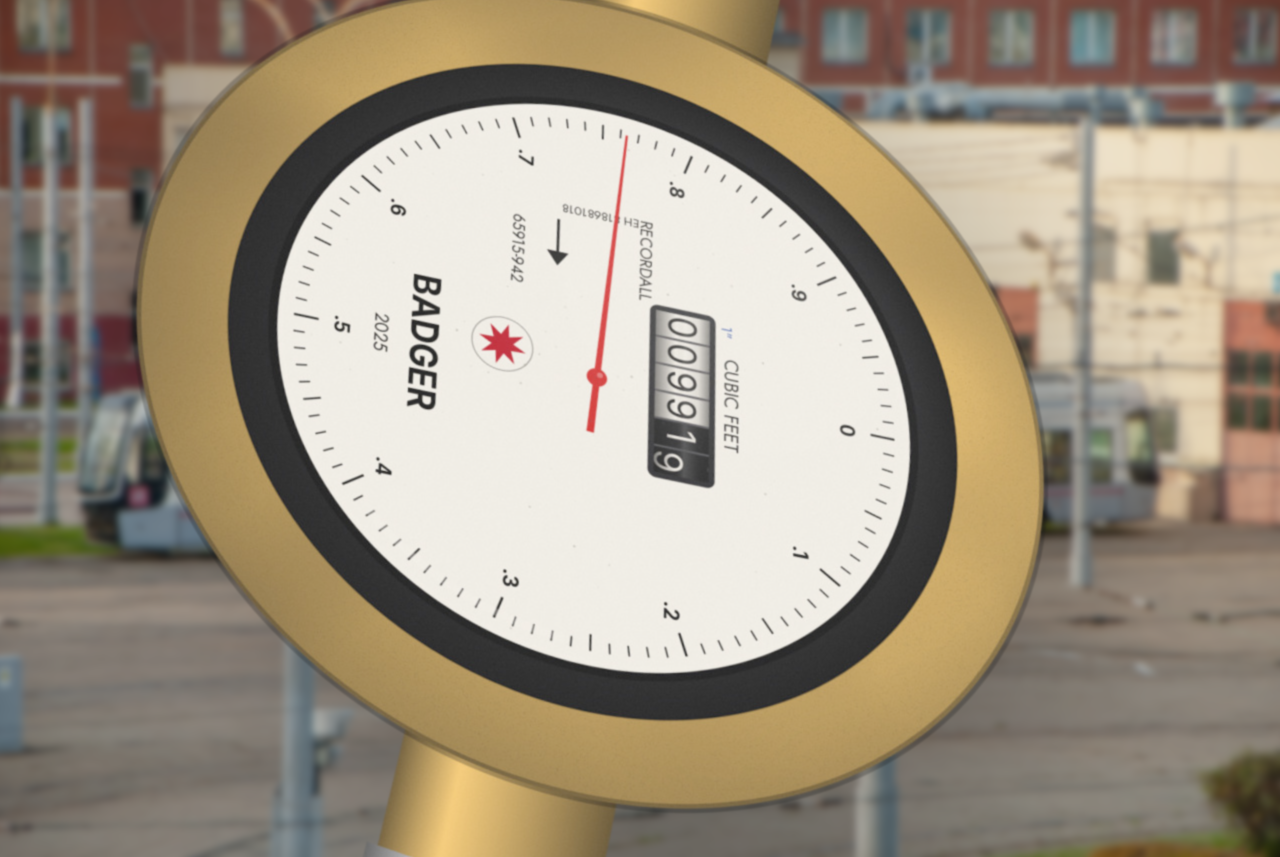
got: 9918.76 ft³
